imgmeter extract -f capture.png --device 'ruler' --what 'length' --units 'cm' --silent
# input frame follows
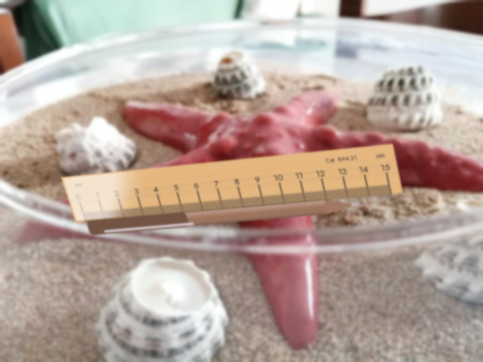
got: 13.5 cm
